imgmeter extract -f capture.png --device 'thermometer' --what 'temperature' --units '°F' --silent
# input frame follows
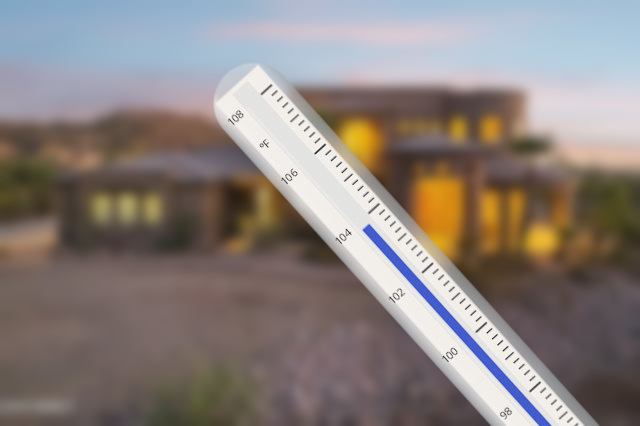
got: 103.8 °F
